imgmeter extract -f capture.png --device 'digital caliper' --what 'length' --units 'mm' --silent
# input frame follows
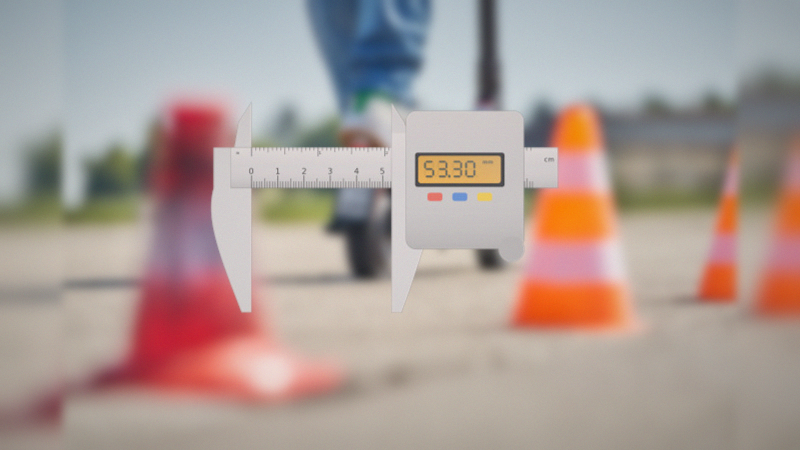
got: 53.30 mm
